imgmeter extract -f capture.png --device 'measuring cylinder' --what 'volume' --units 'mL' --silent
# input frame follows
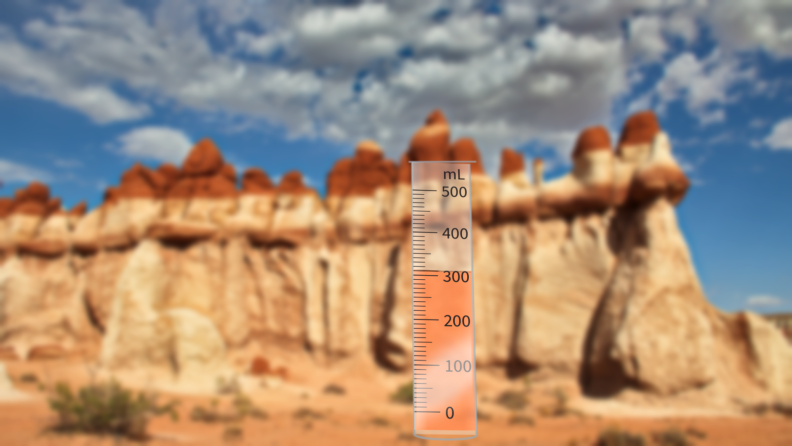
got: 310 mL
